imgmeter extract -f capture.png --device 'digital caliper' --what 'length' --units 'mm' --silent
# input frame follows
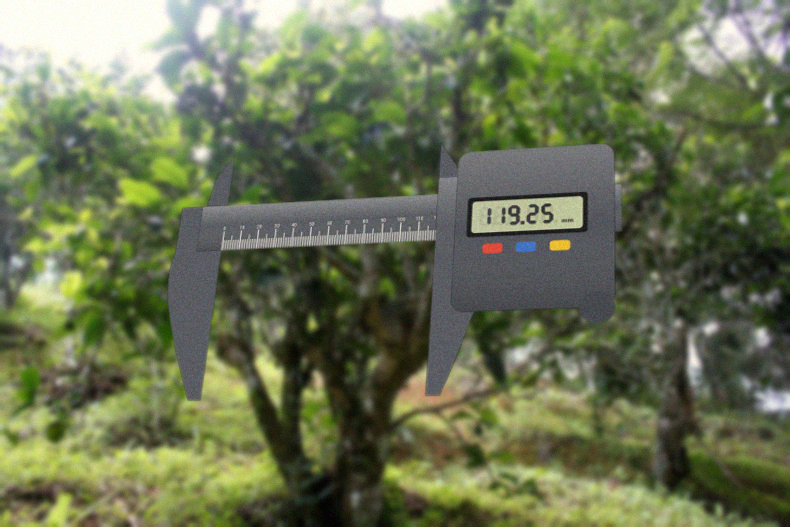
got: 119.25 mm
